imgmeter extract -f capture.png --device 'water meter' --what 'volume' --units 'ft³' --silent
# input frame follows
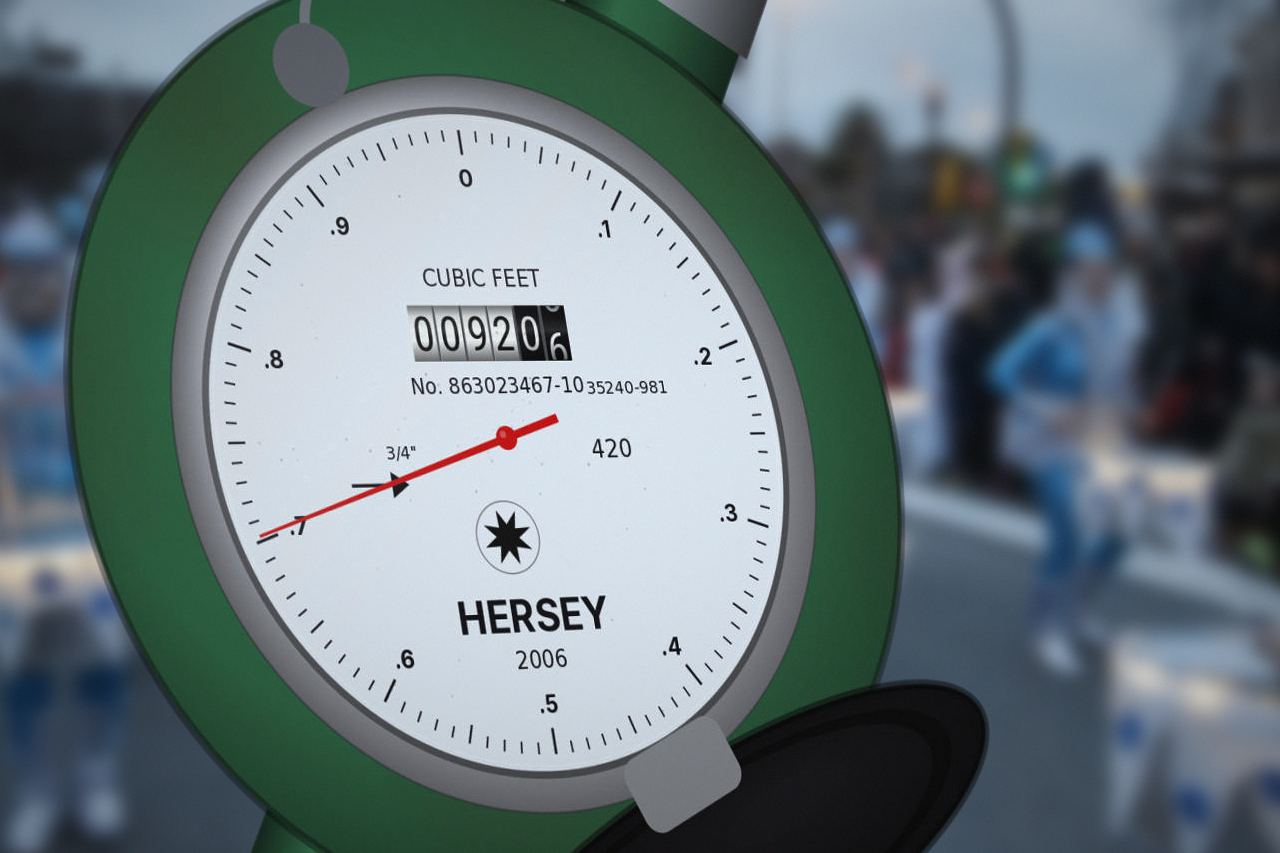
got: 9205.70 ft³
